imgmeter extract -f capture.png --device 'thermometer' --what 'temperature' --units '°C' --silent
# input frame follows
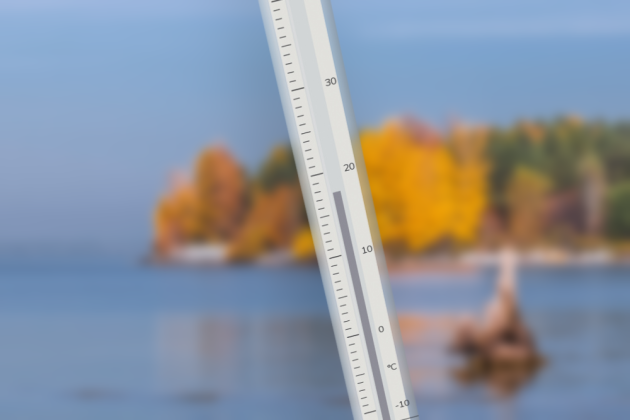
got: 17.5 °C
